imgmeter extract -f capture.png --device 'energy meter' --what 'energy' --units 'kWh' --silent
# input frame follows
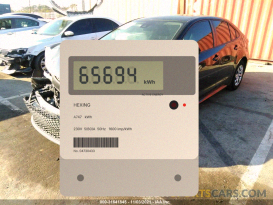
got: 65694 kWh
